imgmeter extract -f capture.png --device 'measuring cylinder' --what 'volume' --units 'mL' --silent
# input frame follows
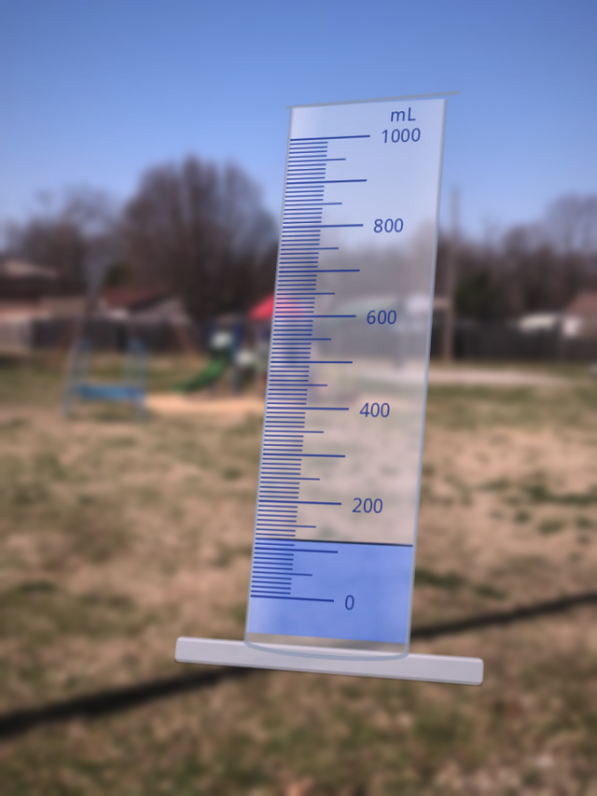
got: 120 mL
